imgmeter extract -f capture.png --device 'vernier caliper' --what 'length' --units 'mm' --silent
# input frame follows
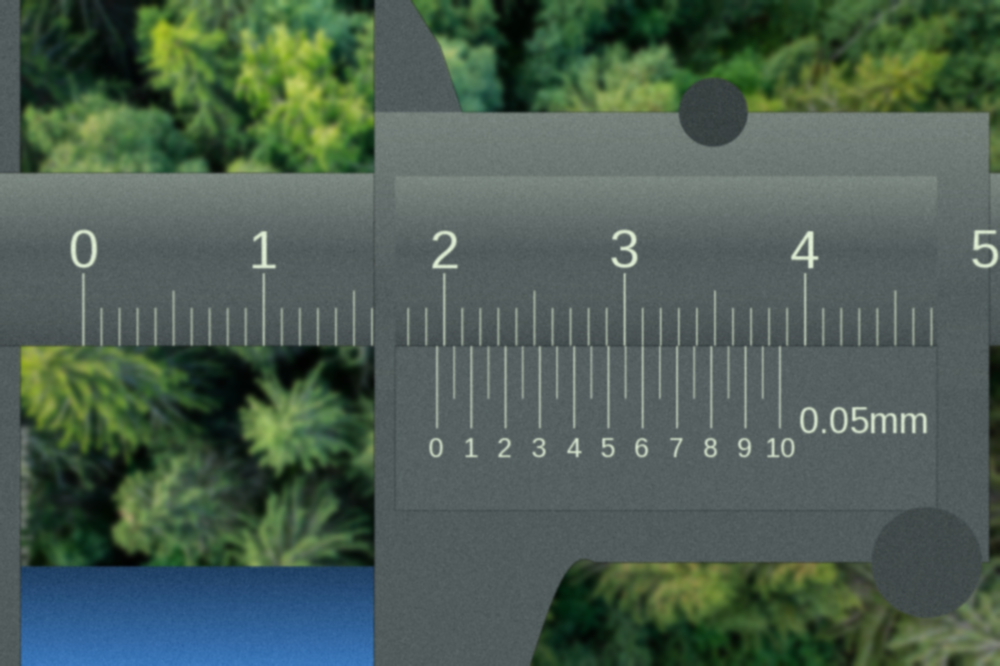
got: 19.6 mm
